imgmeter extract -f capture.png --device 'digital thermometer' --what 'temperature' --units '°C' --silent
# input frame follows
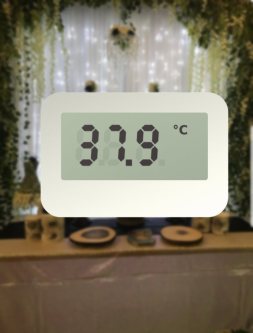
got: 37.9 °C
